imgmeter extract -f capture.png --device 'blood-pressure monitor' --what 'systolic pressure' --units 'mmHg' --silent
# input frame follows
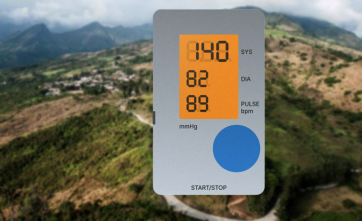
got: 140 mmHg
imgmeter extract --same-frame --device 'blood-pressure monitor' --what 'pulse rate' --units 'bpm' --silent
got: 89 bpm
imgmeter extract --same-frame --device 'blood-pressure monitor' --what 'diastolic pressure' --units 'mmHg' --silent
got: 82 mmHg
